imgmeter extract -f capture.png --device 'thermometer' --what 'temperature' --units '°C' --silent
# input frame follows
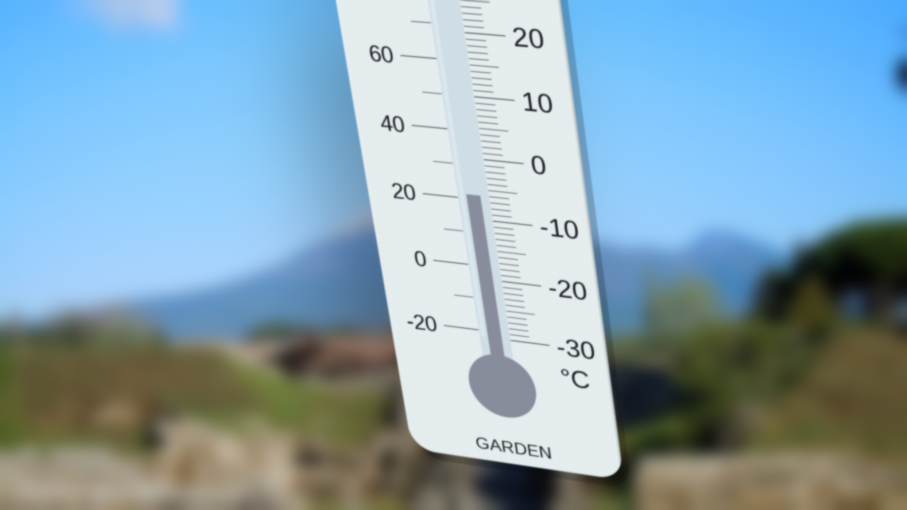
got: -6 °C
